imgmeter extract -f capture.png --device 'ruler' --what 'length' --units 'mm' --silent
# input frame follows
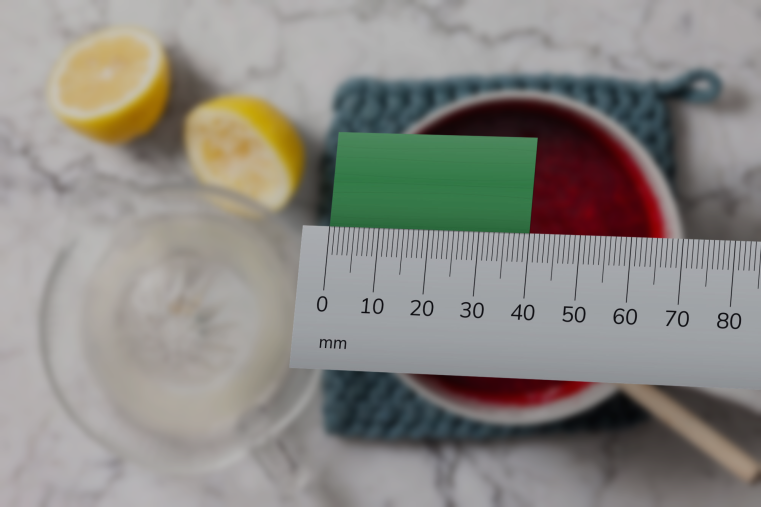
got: 40 mm
